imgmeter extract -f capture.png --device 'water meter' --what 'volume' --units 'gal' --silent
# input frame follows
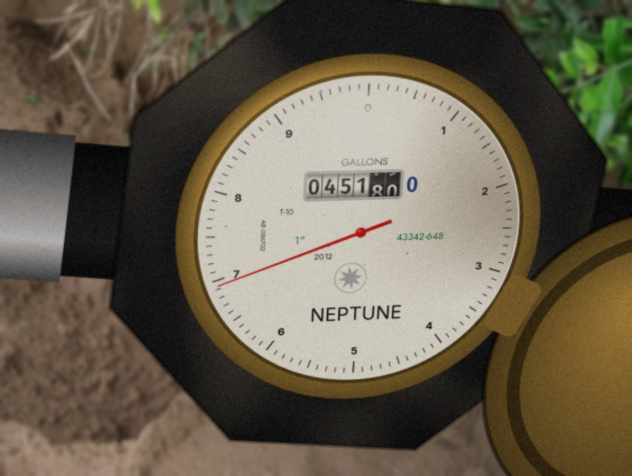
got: 451796.9 gal
